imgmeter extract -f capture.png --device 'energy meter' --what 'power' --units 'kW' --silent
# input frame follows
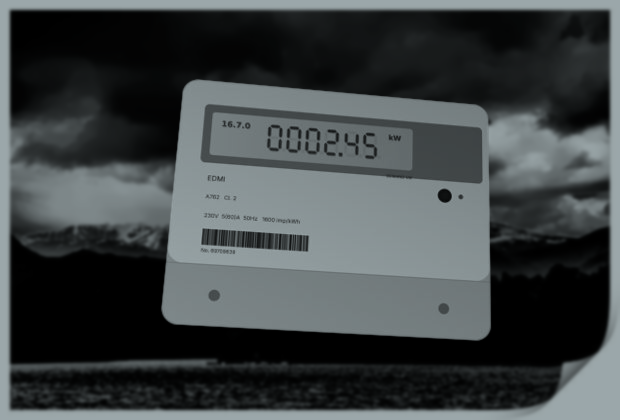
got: 2.45 kW
